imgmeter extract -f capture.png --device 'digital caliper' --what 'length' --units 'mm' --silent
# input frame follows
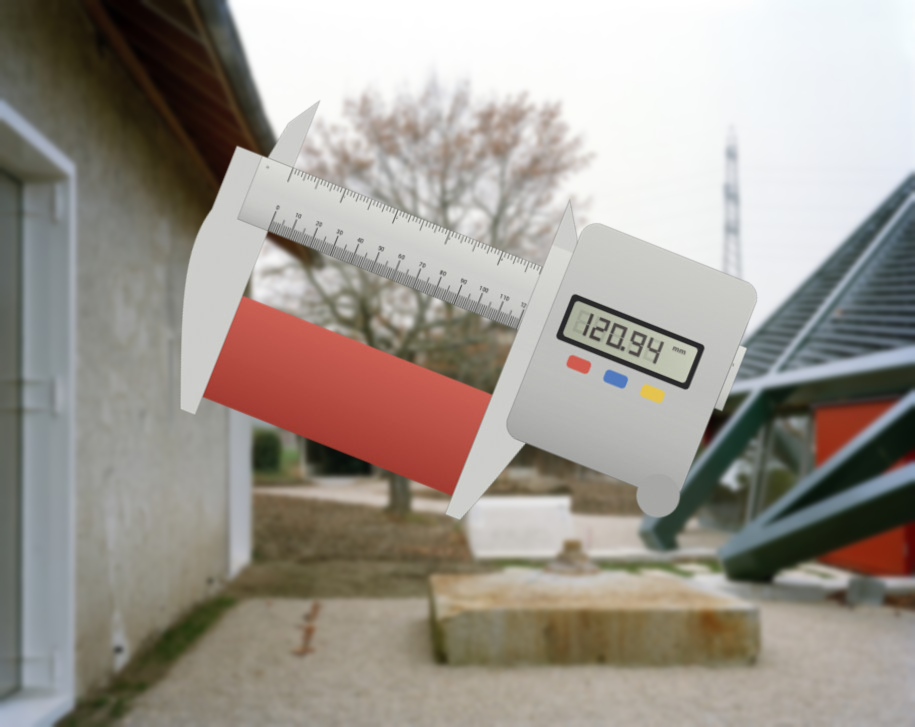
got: 120.94 mm
